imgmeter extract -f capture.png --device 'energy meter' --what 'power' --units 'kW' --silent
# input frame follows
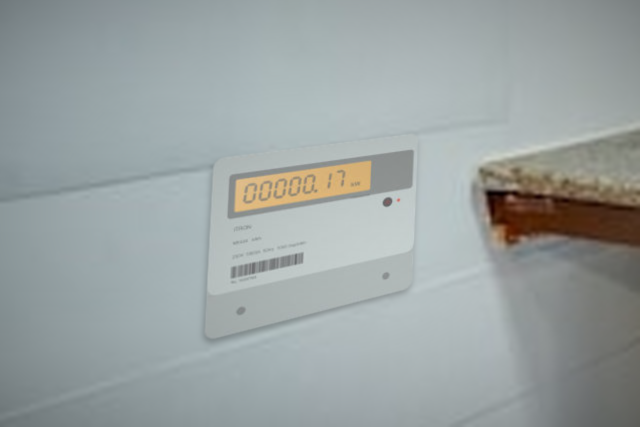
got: 0.17 kW
